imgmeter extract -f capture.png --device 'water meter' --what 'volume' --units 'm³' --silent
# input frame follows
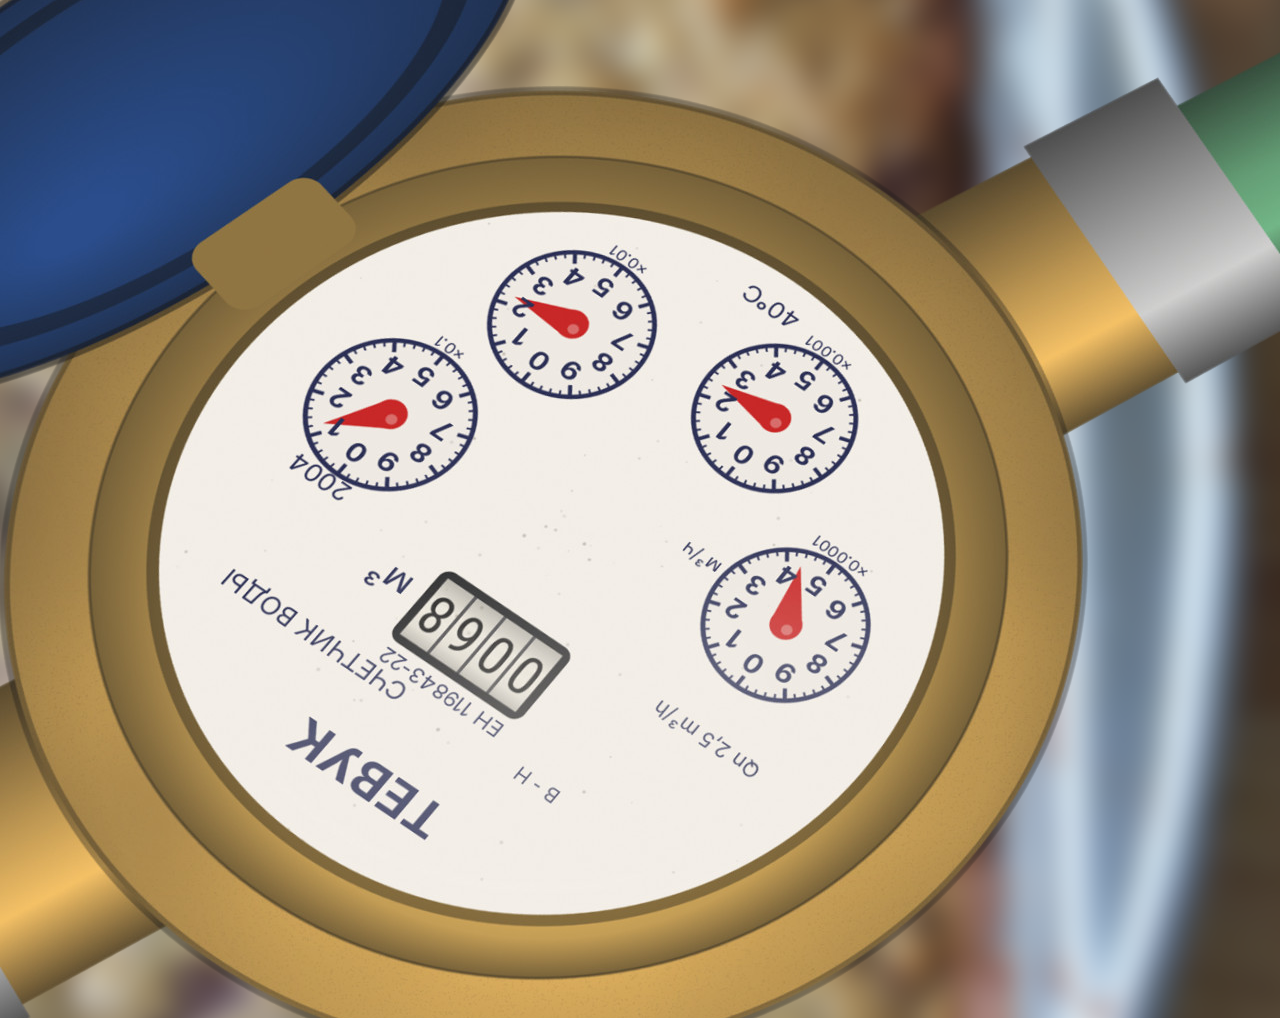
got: 68.1224 m³
